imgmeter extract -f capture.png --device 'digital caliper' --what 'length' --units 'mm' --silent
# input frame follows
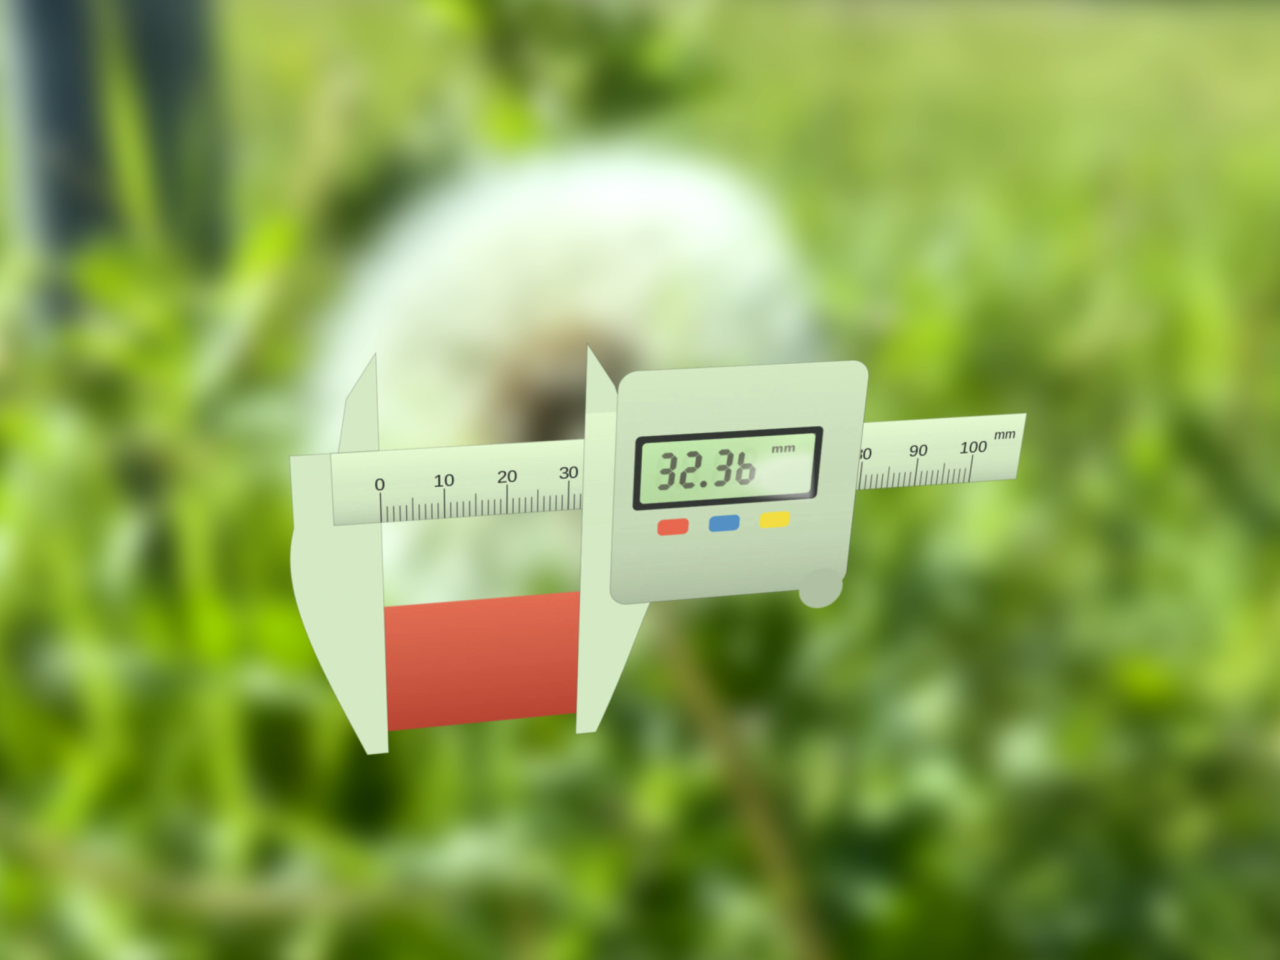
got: 32.36 mm
